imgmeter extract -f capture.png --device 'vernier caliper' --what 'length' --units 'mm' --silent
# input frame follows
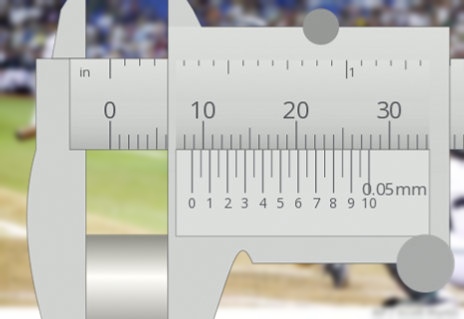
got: 8.8 mm
